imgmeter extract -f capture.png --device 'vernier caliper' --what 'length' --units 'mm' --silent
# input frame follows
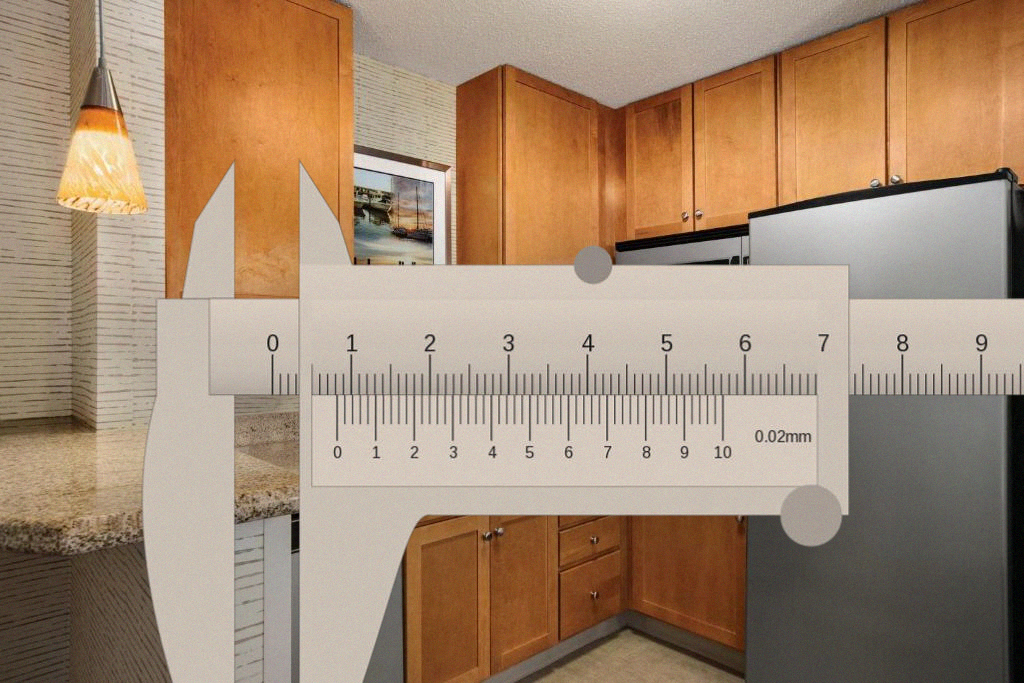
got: 8.2 mm
